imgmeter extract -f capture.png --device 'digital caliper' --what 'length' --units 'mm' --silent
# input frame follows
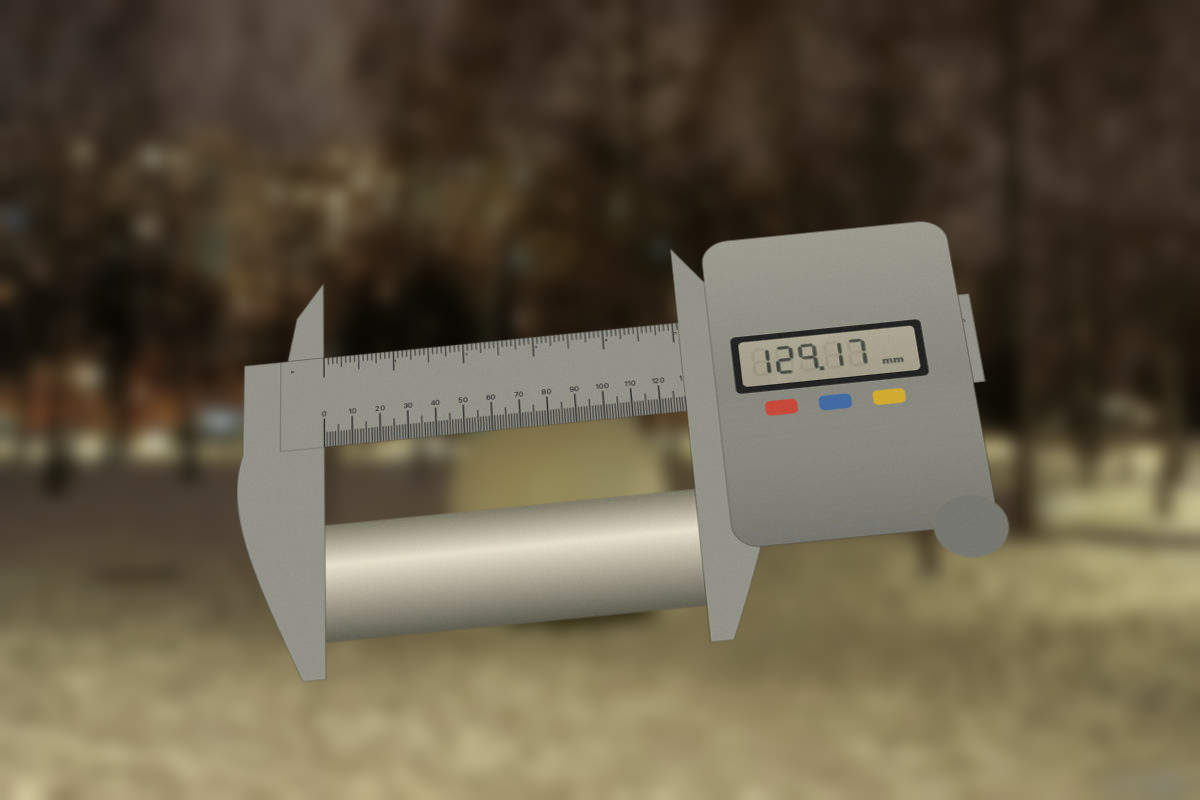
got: 129.17 mm
